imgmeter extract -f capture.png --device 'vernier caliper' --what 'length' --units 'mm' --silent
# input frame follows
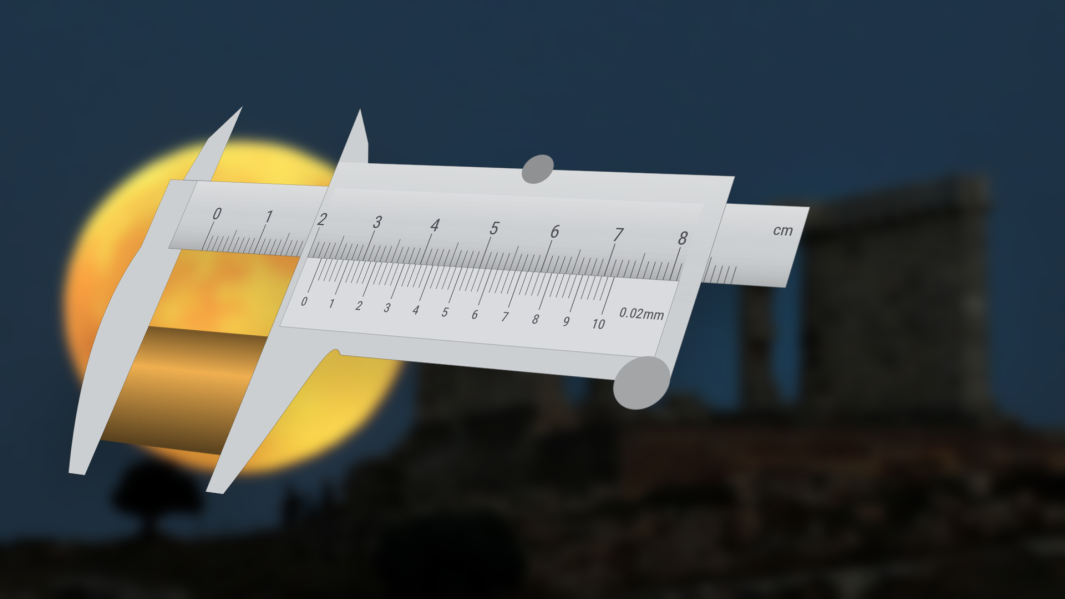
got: 22.6 mm
